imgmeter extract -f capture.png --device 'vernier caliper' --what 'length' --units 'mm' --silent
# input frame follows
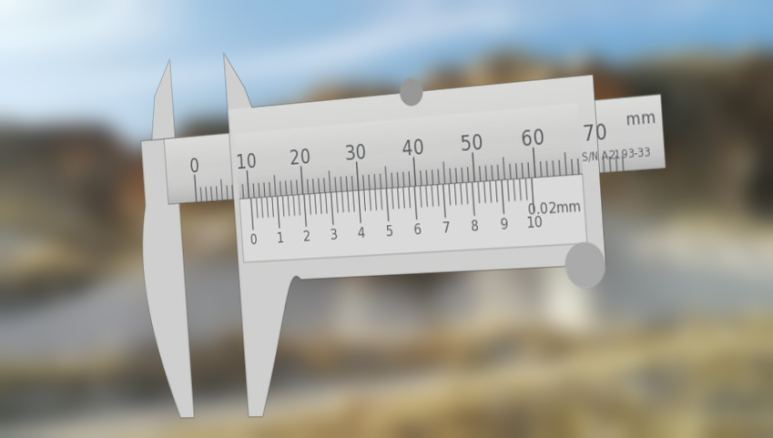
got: 10.4 mm
